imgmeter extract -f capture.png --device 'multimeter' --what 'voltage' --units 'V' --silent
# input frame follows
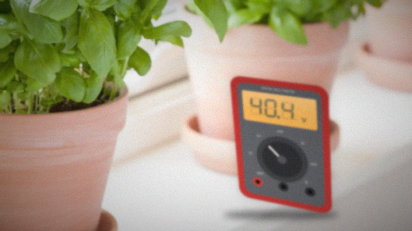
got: 40.4 V
